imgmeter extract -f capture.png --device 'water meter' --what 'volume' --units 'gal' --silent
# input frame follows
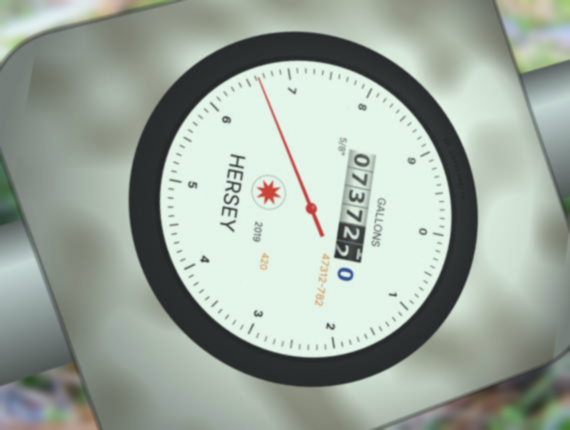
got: 737216.6 gal
